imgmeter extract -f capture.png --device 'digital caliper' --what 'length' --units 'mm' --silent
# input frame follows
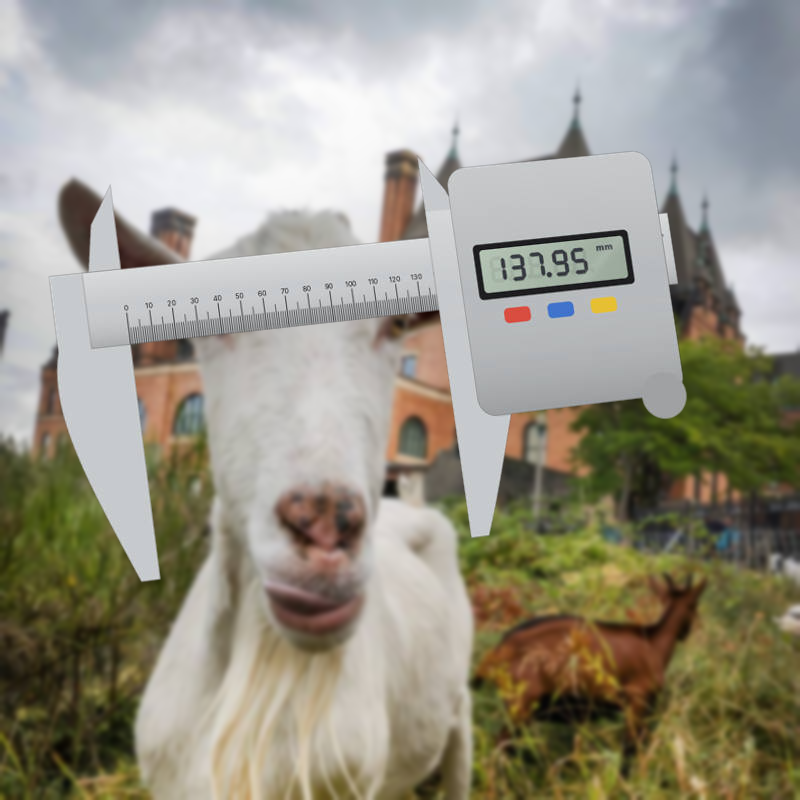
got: 137.95 mm
